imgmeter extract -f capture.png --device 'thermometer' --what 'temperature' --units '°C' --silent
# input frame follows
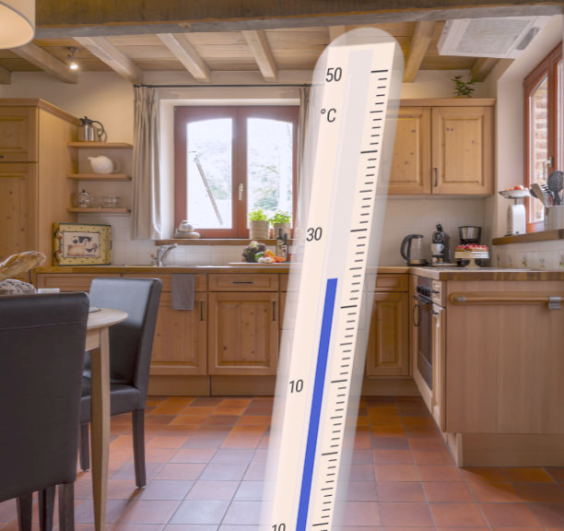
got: 24 °C
